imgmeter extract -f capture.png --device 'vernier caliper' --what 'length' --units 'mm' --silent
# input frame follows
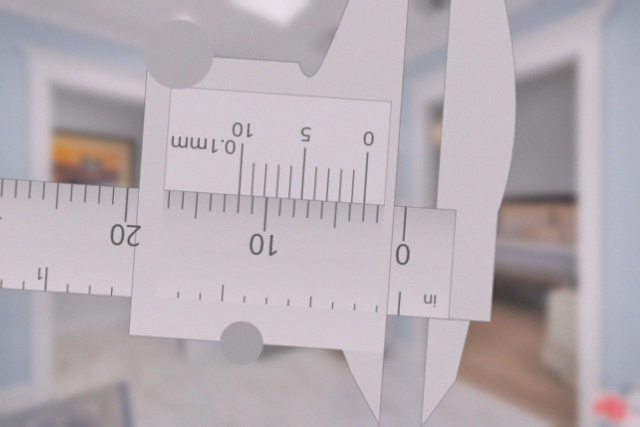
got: 3.0 mm
